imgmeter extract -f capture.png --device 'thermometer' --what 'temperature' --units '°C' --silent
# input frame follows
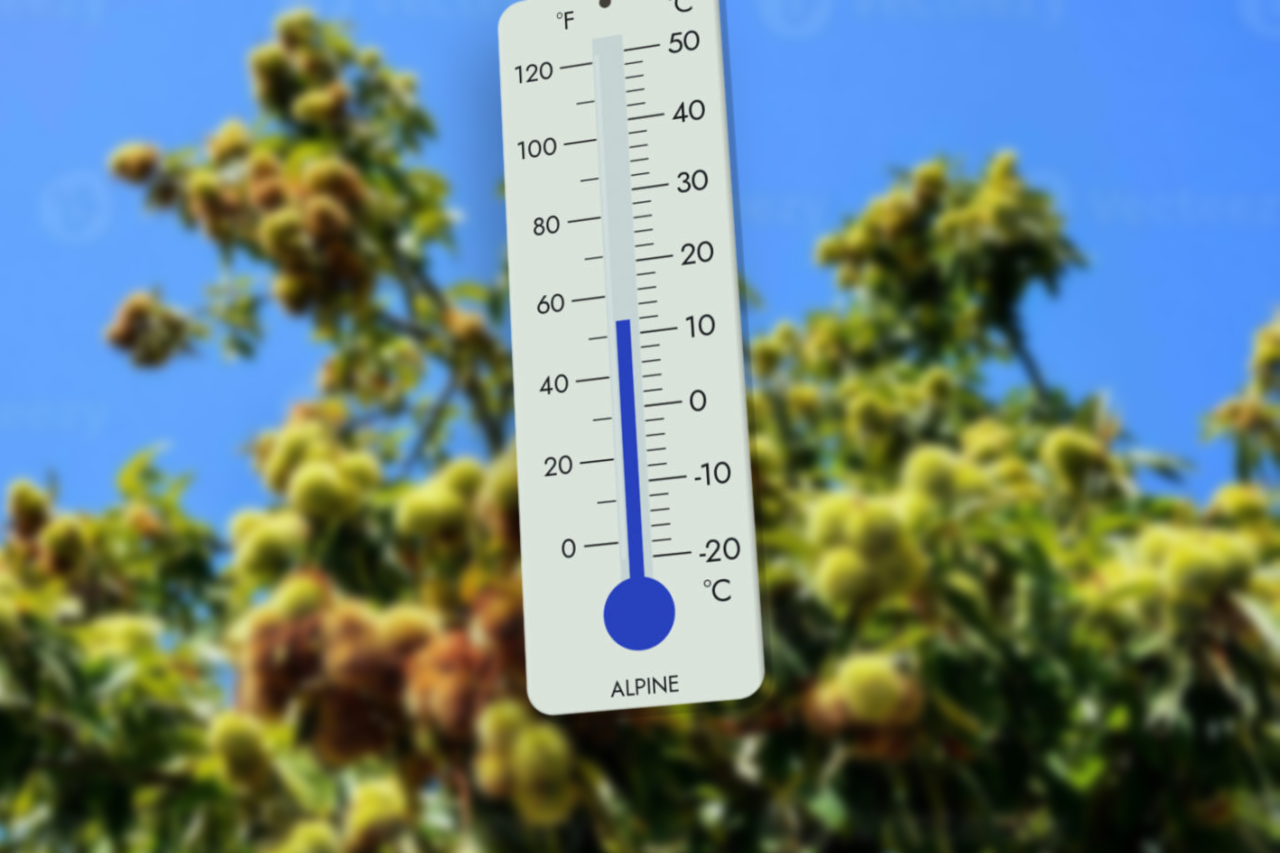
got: 12 °C
